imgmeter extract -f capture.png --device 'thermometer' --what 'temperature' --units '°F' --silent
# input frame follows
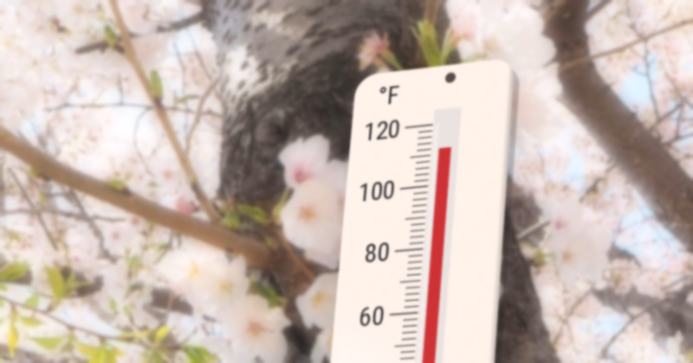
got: 112 °F
